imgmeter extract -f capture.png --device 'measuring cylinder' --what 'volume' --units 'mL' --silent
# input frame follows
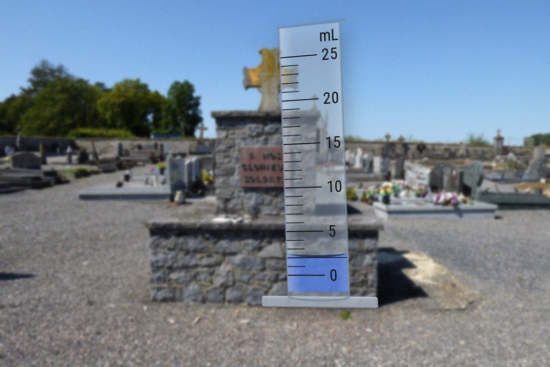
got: 2 mL
